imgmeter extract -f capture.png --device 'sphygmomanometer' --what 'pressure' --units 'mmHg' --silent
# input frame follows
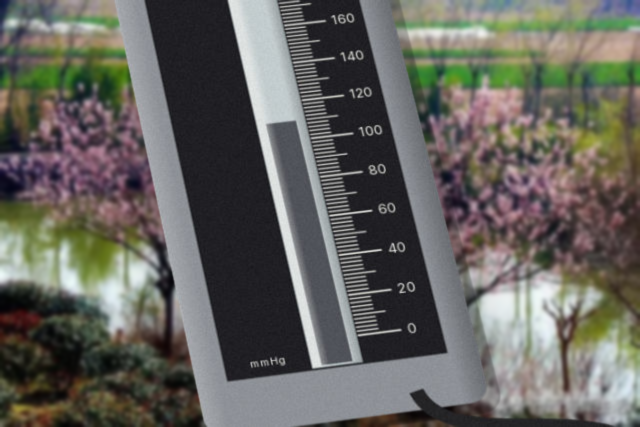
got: 110 mmHg
